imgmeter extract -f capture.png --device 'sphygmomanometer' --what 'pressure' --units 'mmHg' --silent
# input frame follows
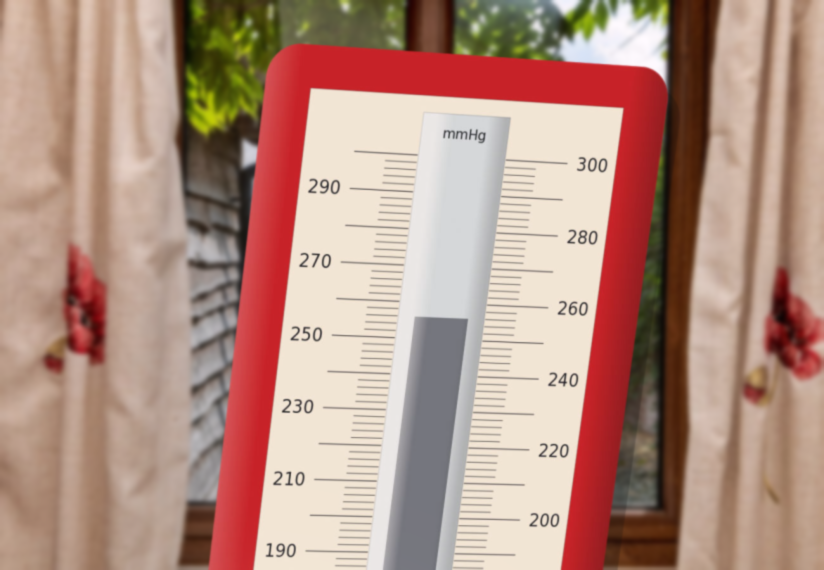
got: 256 mmHg
